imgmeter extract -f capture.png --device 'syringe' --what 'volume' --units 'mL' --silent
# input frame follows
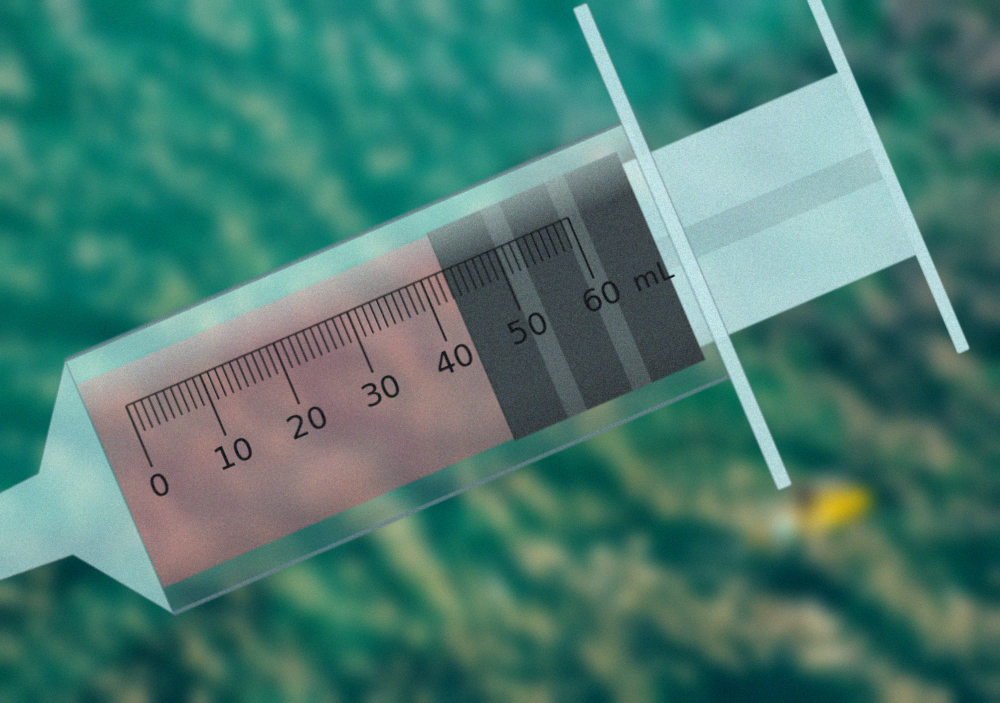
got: 43 mL
